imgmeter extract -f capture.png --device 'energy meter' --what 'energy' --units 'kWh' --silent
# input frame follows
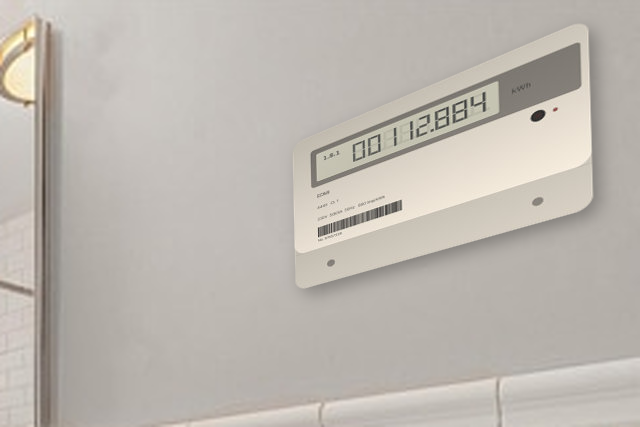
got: 112.884 kWh
